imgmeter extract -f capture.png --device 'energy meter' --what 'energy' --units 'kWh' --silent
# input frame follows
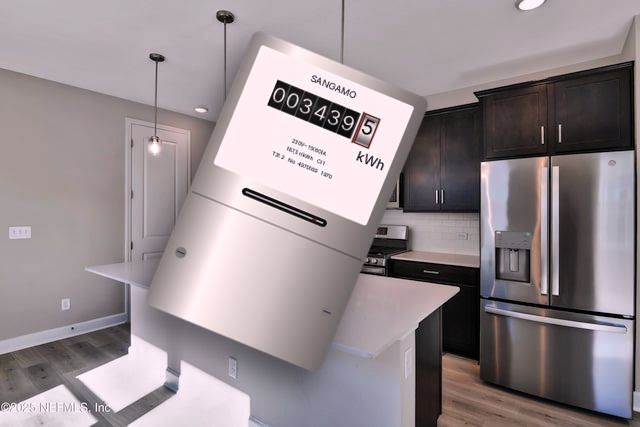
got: 3439.5 kWh
